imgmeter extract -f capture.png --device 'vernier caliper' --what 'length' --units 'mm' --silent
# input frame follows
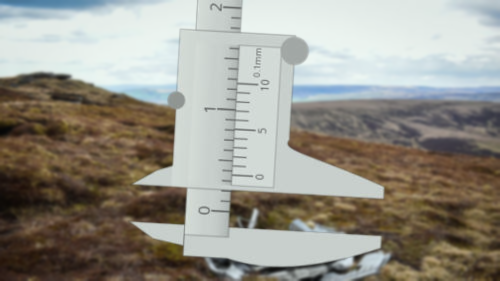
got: 3.6 mm
